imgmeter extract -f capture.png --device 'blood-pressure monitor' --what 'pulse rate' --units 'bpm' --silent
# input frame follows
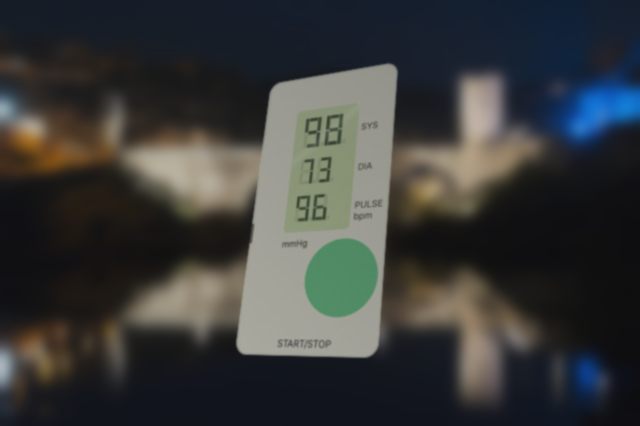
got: 96 bpm
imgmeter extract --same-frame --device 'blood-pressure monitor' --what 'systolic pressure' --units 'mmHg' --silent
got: 98 mmHg
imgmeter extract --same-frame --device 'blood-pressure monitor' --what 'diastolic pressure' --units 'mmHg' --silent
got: 73 mmHg
